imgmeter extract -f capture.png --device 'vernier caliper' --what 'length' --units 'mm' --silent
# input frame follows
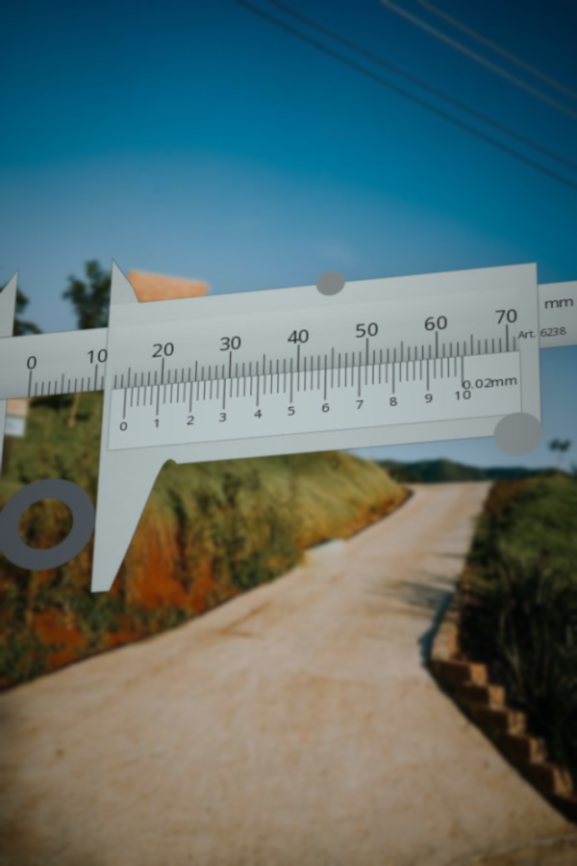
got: 14.6 mm
